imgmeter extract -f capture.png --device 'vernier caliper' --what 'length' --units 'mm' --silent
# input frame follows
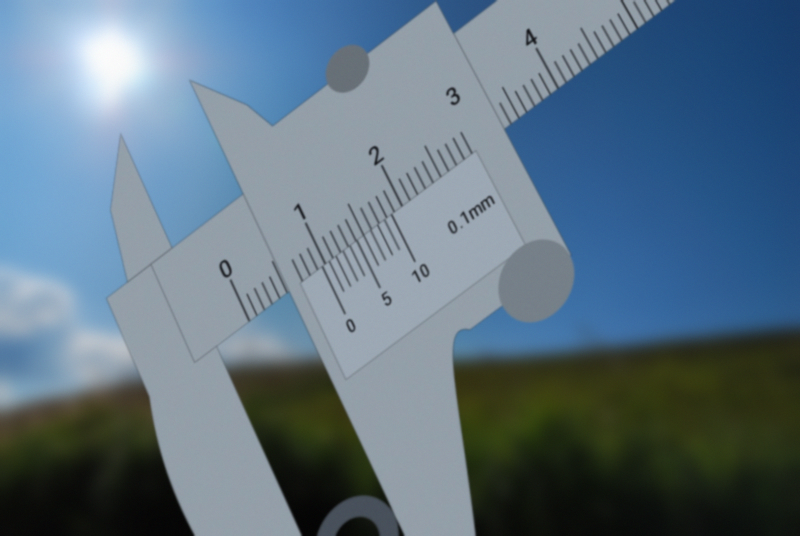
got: 9.6 mm
